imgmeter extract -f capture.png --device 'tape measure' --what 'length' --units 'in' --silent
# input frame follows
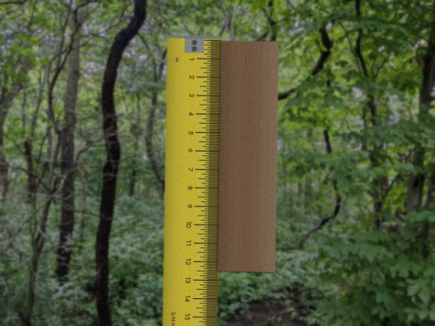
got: 12.5 in
